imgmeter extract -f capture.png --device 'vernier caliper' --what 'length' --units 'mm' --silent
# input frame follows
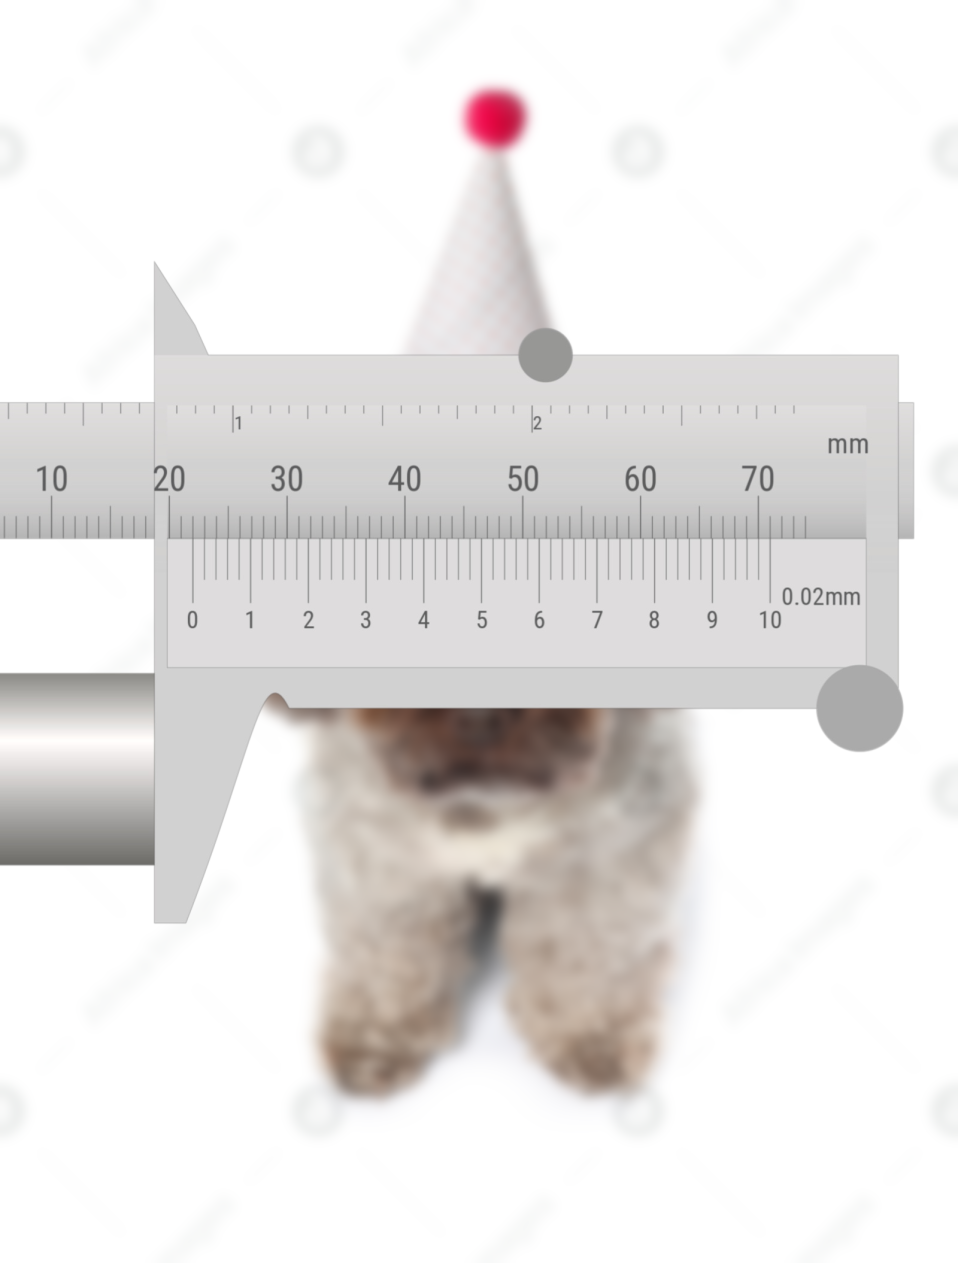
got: 22.0 mm
